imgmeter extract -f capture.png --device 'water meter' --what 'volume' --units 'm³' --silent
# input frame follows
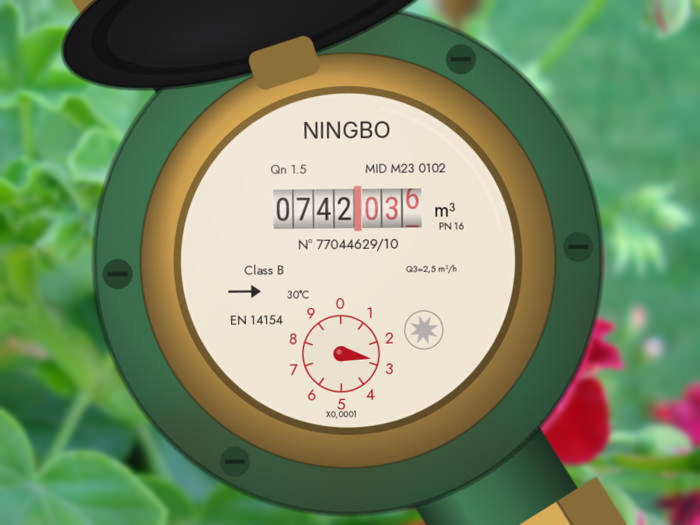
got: 742.0362 m³
